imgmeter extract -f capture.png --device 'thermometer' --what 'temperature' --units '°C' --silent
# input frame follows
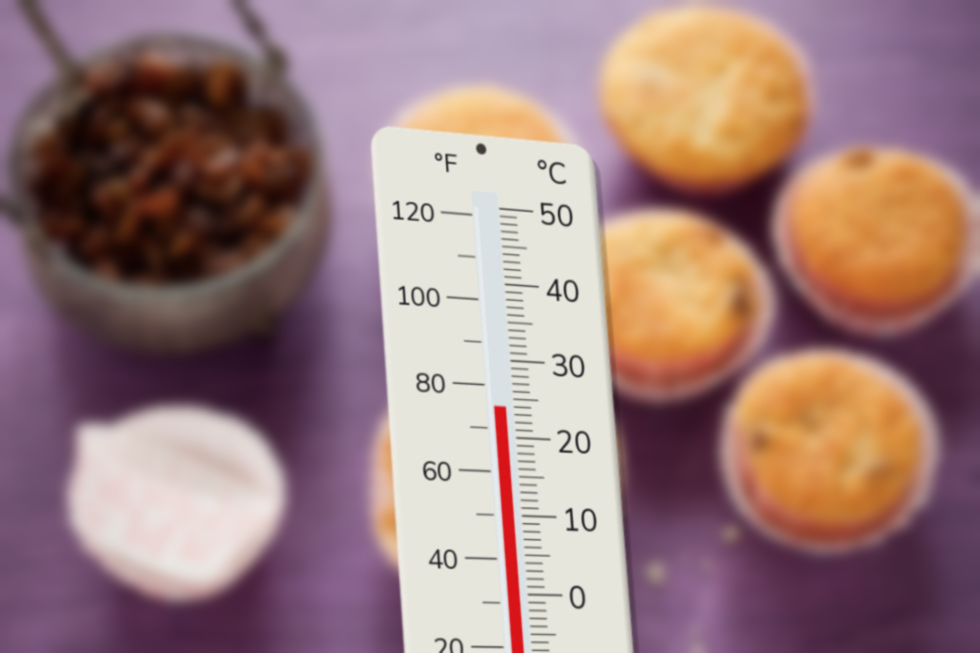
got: 24 °C
